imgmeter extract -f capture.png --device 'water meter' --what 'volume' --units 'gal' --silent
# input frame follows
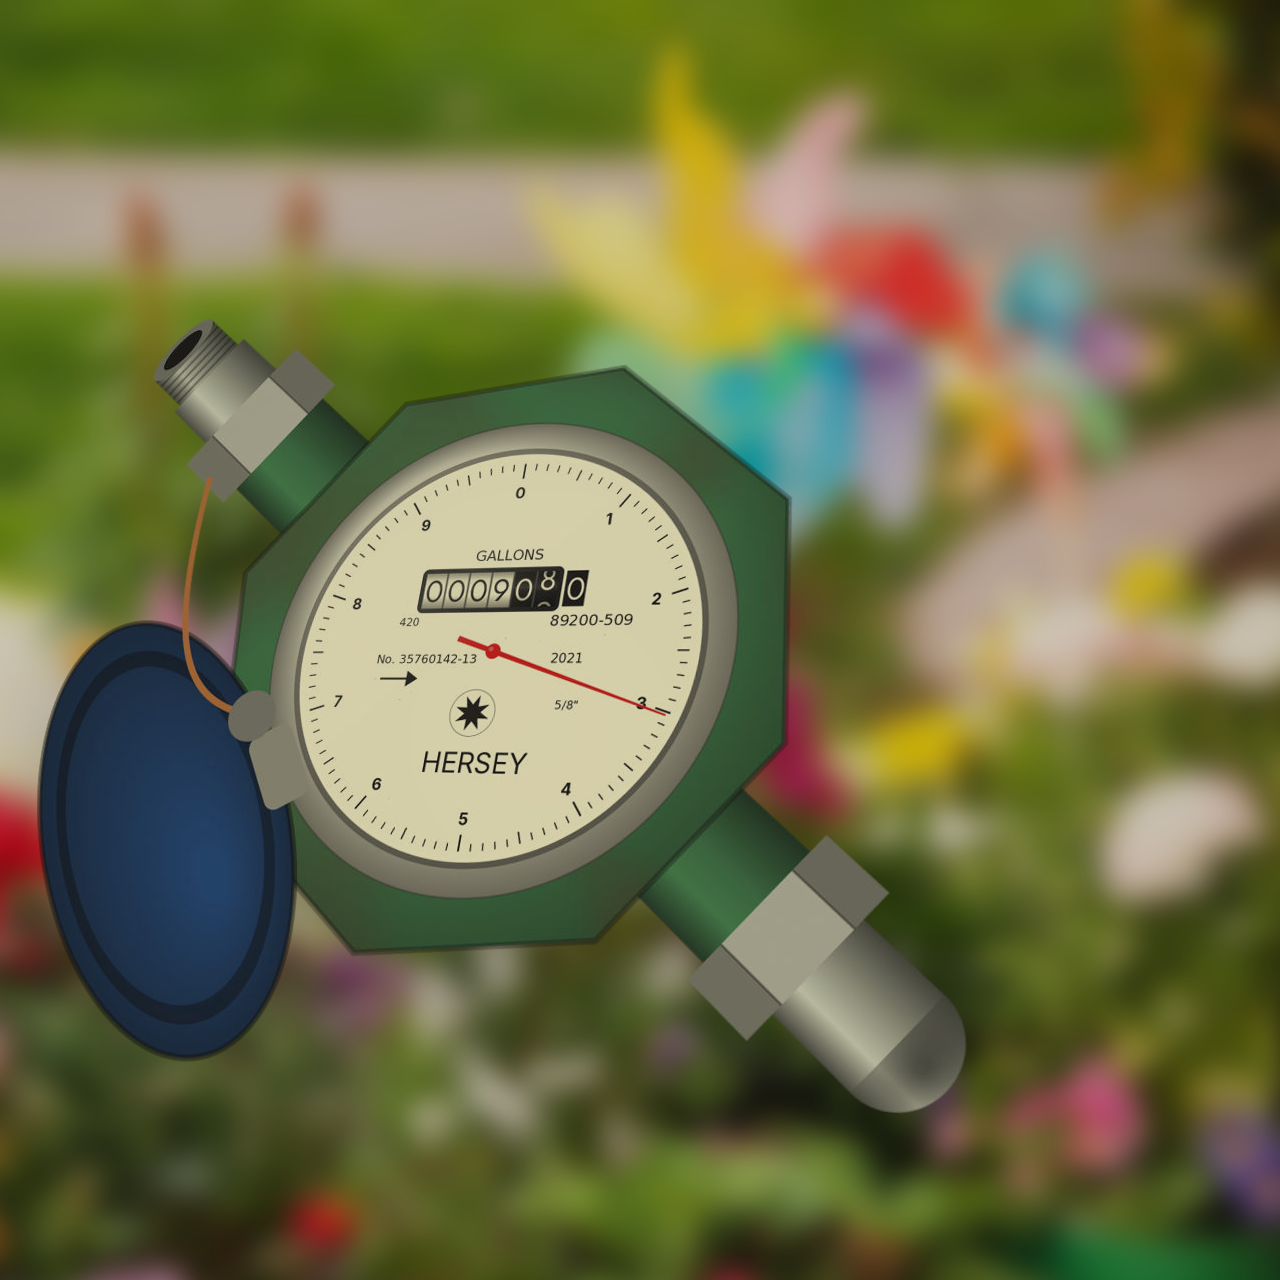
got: 9083.0 gal
